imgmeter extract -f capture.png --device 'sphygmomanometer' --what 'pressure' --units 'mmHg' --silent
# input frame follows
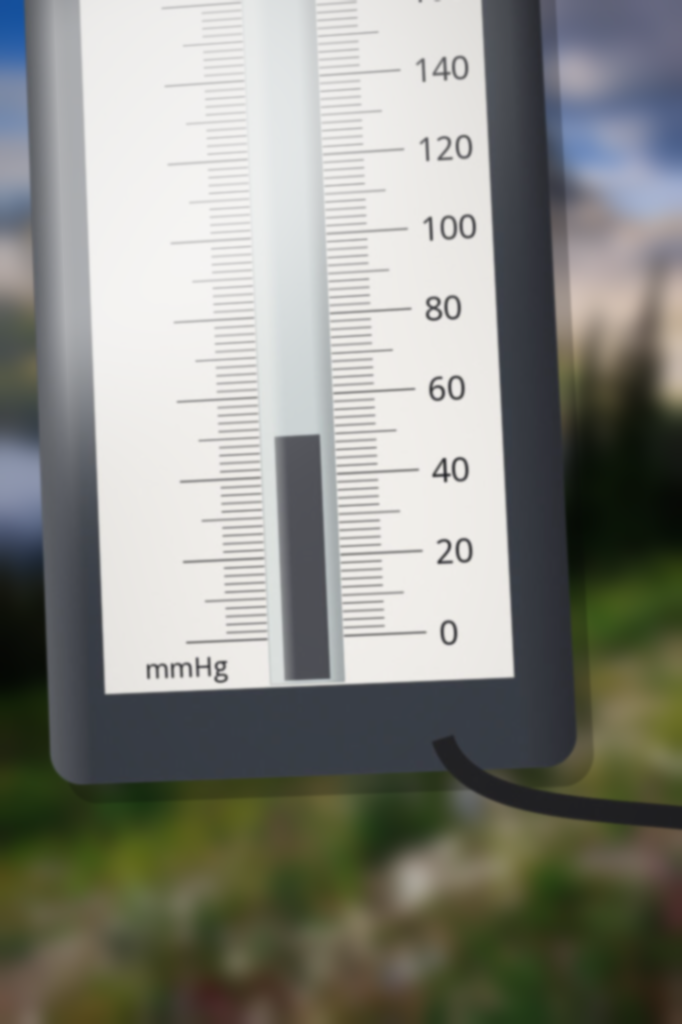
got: 50 mmHg
